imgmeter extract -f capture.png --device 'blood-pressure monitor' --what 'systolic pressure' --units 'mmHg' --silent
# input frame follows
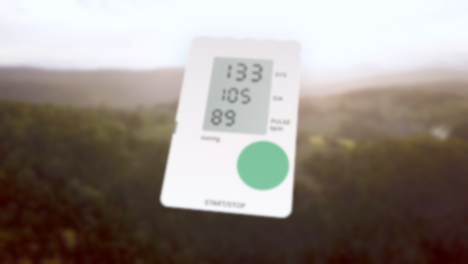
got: 133 mmHg
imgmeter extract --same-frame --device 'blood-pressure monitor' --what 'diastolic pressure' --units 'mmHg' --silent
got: 105 mmHg
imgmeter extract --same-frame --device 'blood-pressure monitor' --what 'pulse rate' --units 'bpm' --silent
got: 89 bpm
